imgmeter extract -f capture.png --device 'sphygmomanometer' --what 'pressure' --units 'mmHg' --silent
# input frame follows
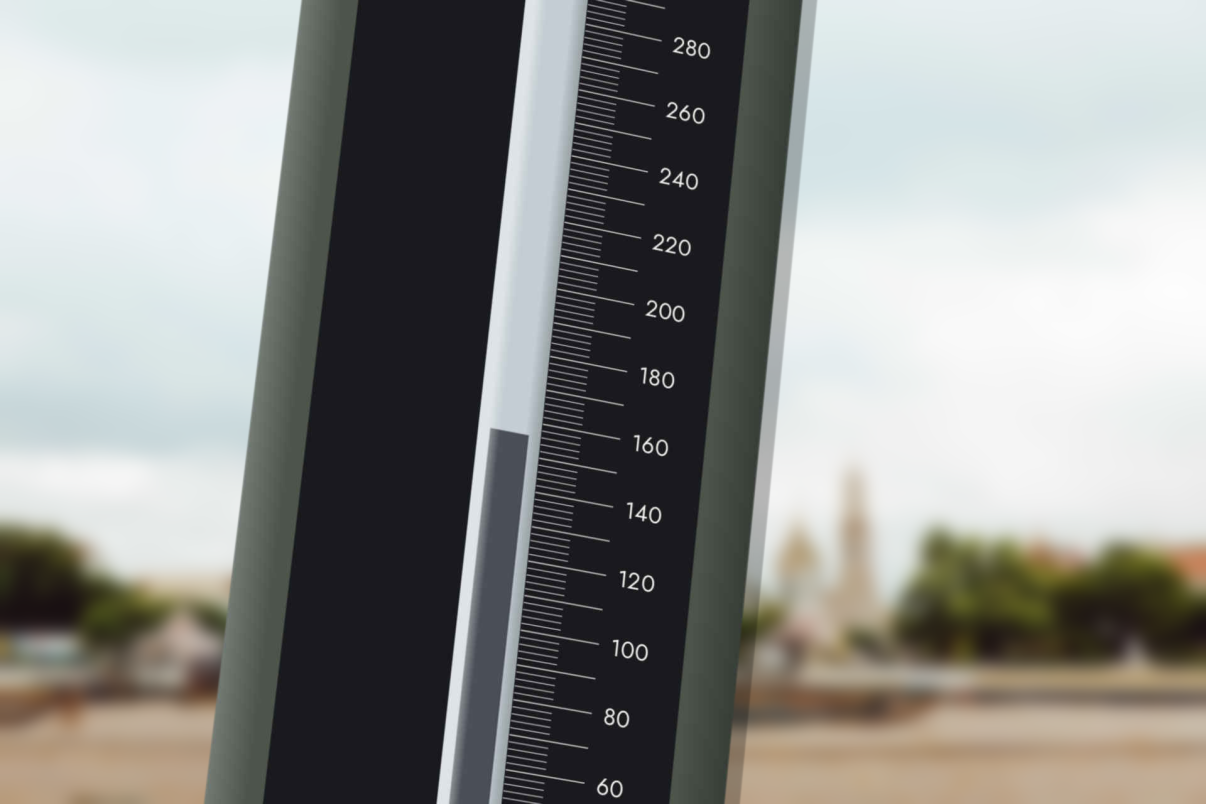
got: 156 mmHg
